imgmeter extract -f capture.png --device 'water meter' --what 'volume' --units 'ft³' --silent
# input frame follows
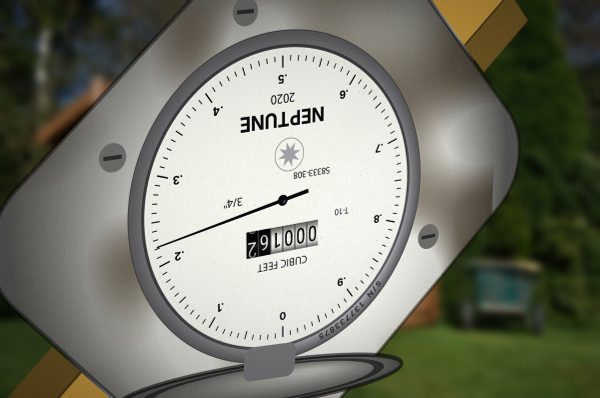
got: 162.22 ft³
